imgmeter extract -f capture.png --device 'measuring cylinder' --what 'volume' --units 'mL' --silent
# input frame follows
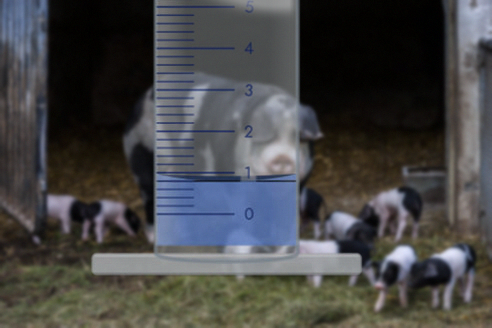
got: 0.8 mL
